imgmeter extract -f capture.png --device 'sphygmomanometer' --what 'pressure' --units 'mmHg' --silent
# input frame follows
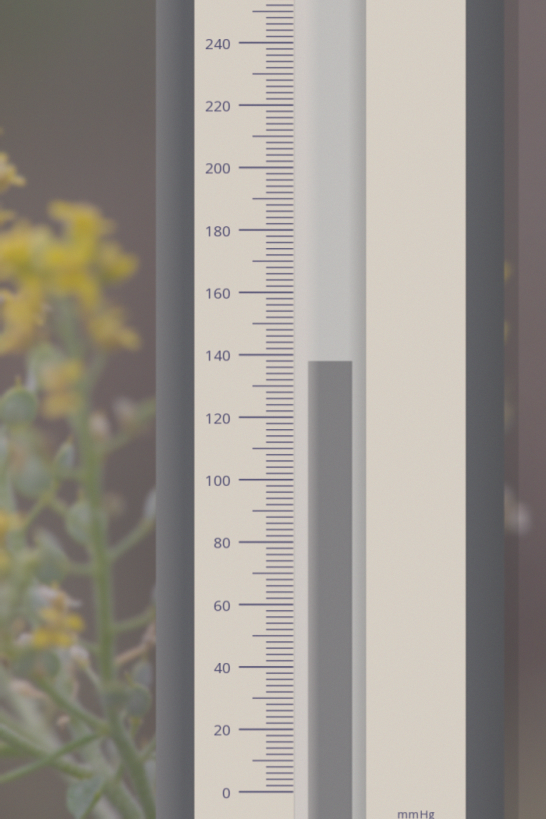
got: 138 mmHg
